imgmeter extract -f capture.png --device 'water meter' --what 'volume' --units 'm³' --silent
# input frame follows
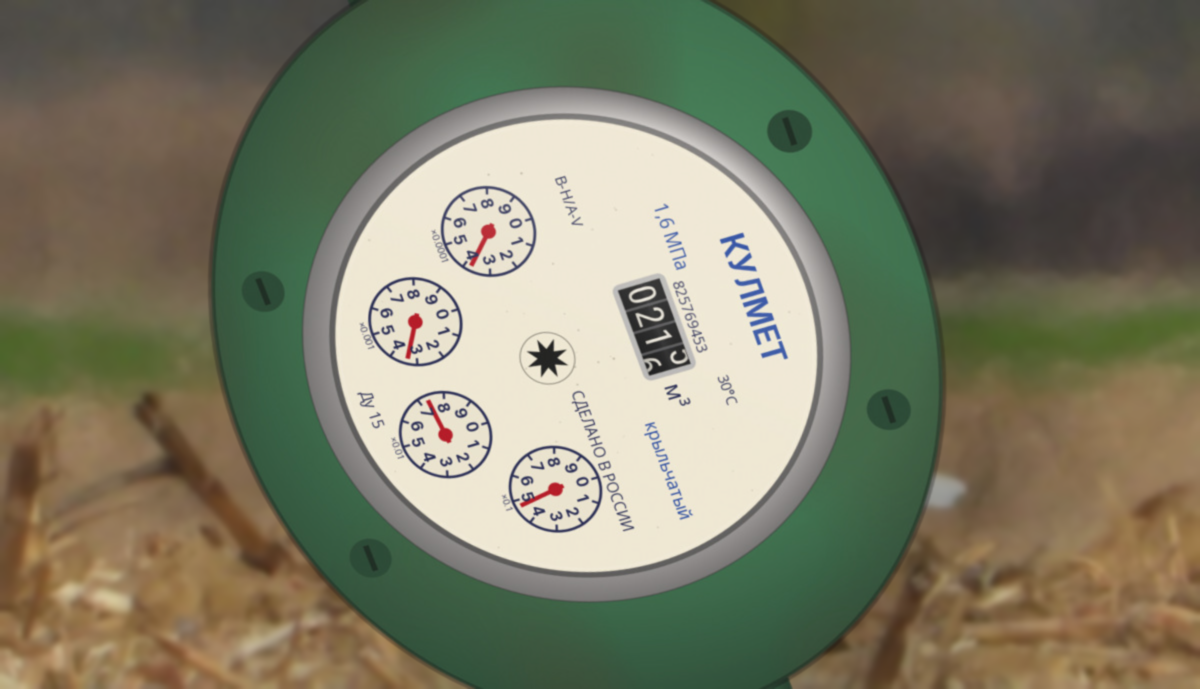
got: 215.4733 m³
